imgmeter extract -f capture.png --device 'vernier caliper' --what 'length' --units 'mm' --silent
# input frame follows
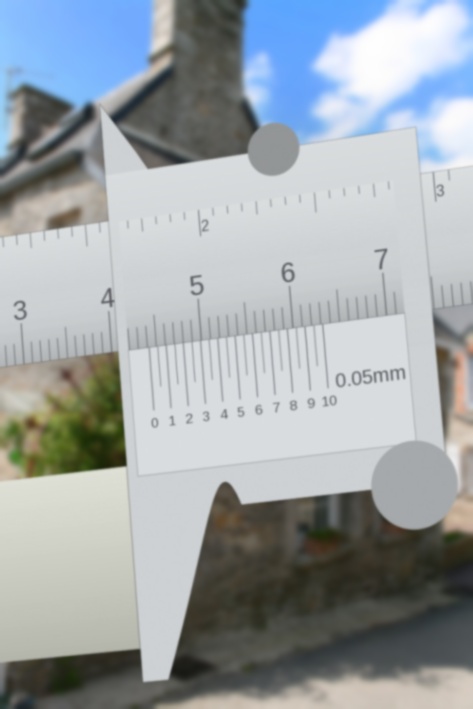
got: 44.2 mm
